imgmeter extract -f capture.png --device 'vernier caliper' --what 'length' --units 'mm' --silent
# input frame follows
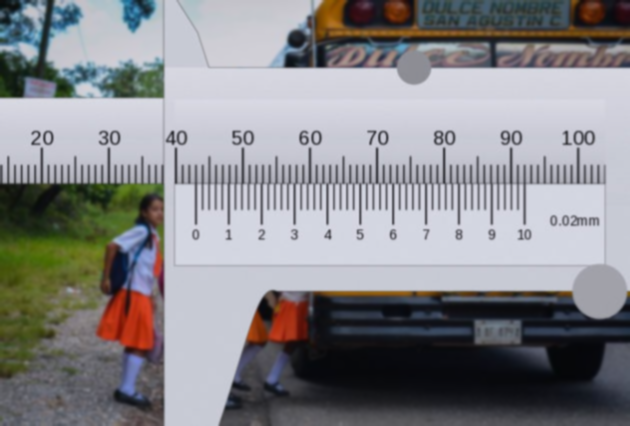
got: 43.0 mm
